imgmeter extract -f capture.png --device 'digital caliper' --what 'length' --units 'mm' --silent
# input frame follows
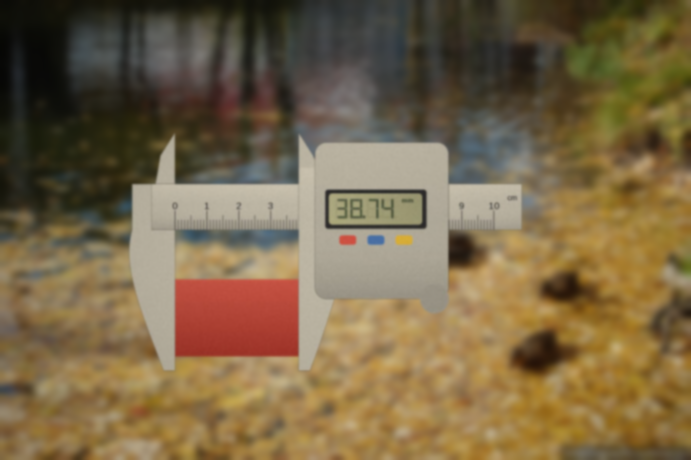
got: 38.74 mm
